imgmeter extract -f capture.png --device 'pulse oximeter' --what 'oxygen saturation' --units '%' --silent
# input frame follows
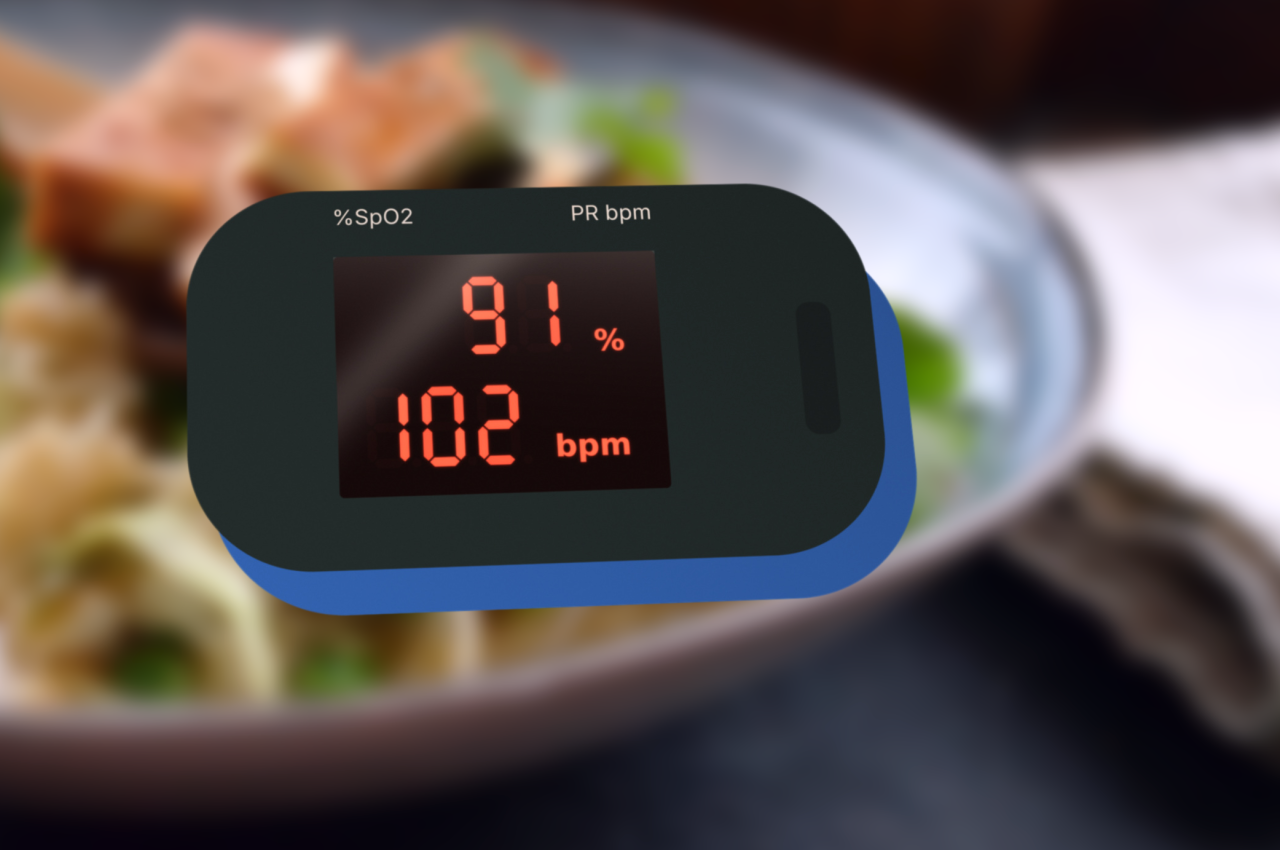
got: 91 %
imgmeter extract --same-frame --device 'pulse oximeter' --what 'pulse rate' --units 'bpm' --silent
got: 102 bpm
